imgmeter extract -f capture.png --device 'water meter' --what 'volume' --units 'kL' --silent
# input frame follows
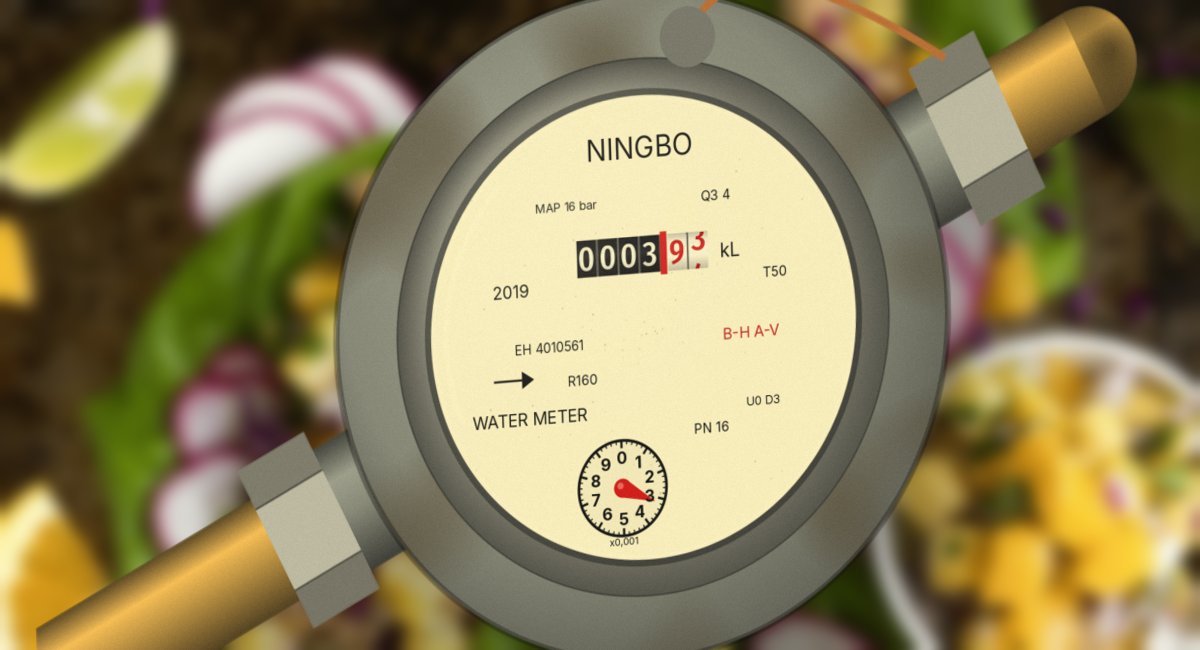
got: 3.933 kL
